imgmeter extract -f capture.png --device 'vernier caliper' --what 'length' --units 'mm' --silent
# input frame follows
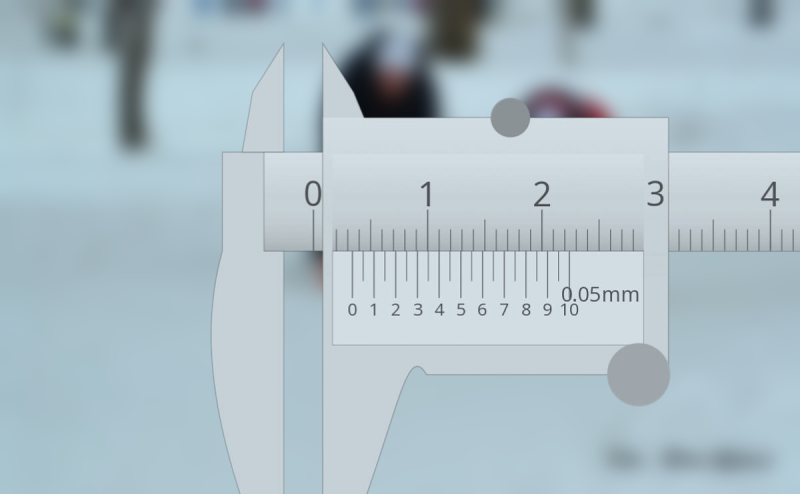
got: 3.4 mm
